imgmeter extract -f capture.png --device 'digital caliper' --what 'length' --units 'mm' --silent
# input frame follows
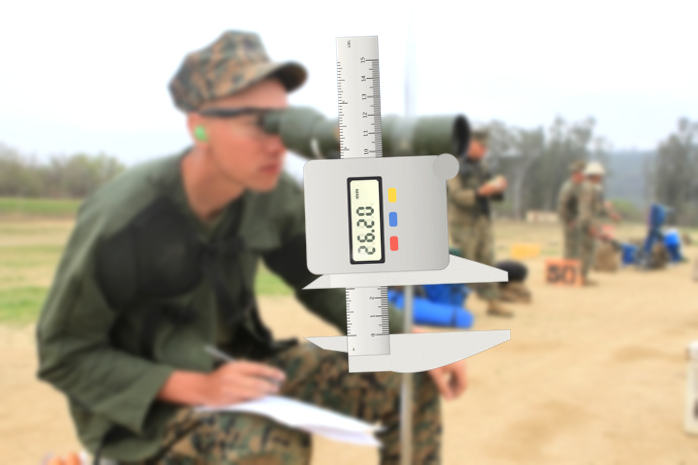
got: 26.20 mm
